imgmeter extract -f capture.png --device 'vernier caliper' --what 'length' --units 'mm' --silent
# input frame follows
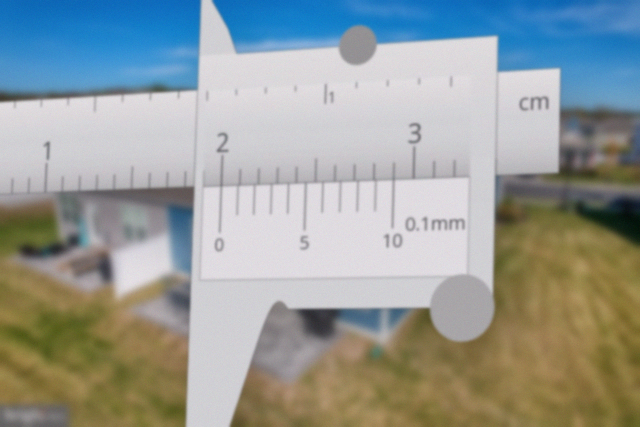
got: 20.0 mm
